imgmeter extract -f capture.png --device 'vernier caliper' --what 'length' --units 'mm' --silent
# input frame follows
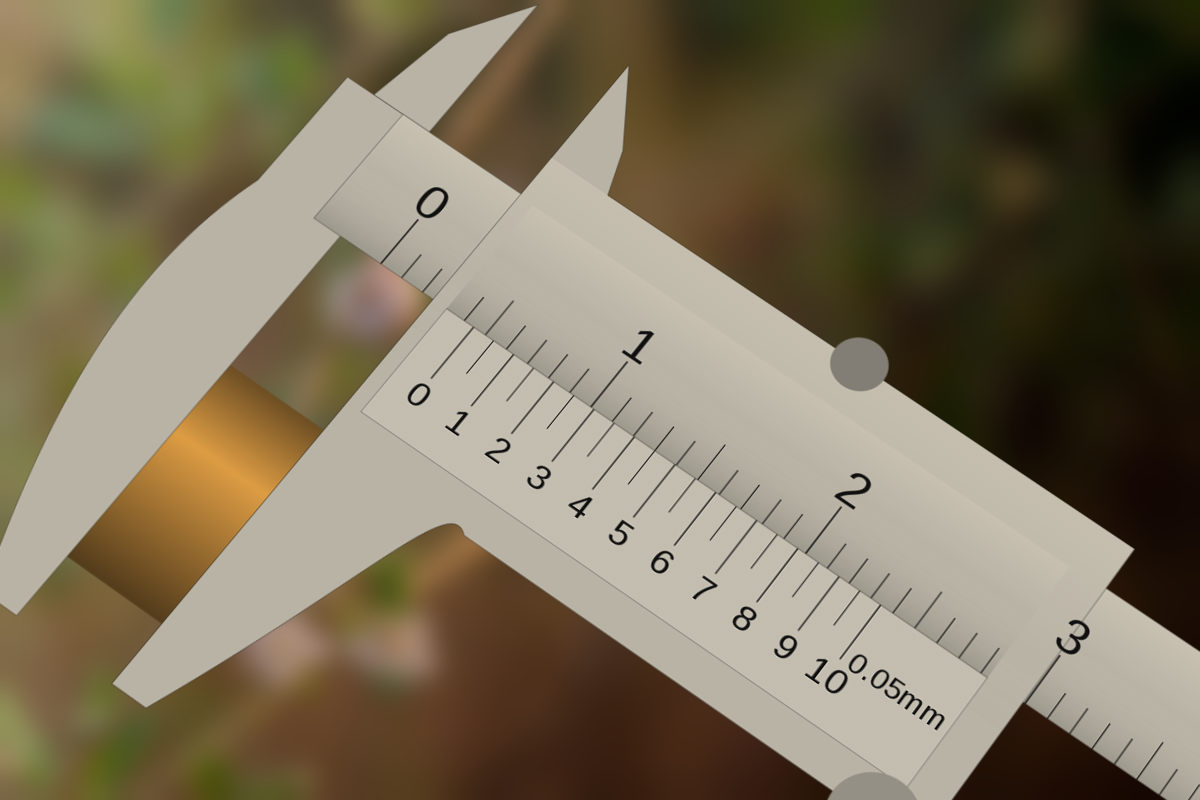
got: 4.45 mm
